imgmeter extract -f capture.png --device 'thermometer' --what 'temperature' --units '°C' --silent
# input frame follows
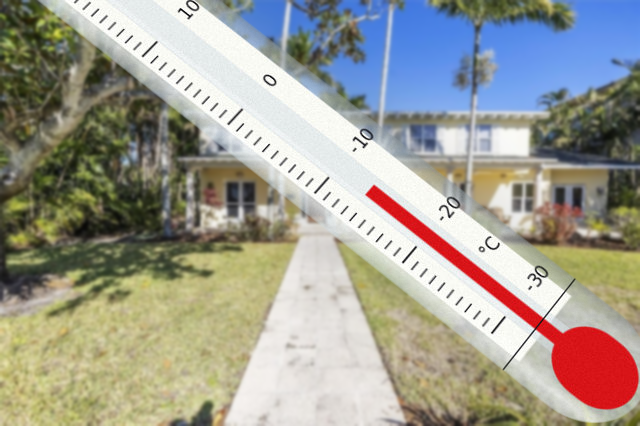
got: -13.5 °C
